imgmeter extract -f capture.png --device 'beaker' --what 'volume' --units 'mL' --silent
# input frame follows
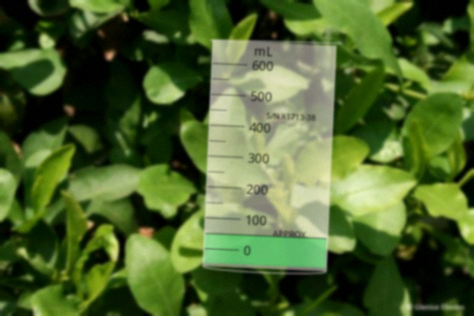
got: 50 mL
